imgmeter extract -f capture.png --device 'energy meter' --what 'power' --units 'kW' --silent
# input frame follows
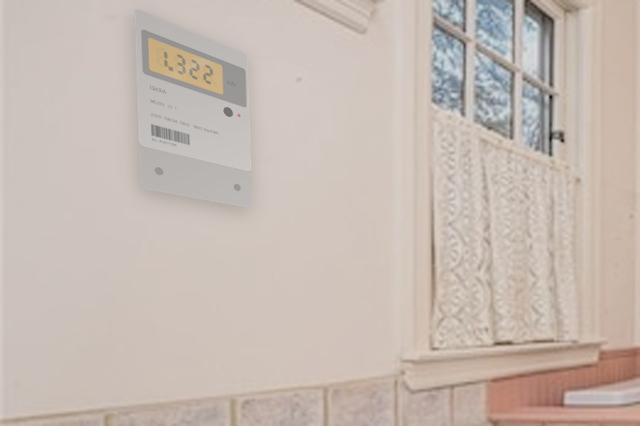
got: 1.322 kW
